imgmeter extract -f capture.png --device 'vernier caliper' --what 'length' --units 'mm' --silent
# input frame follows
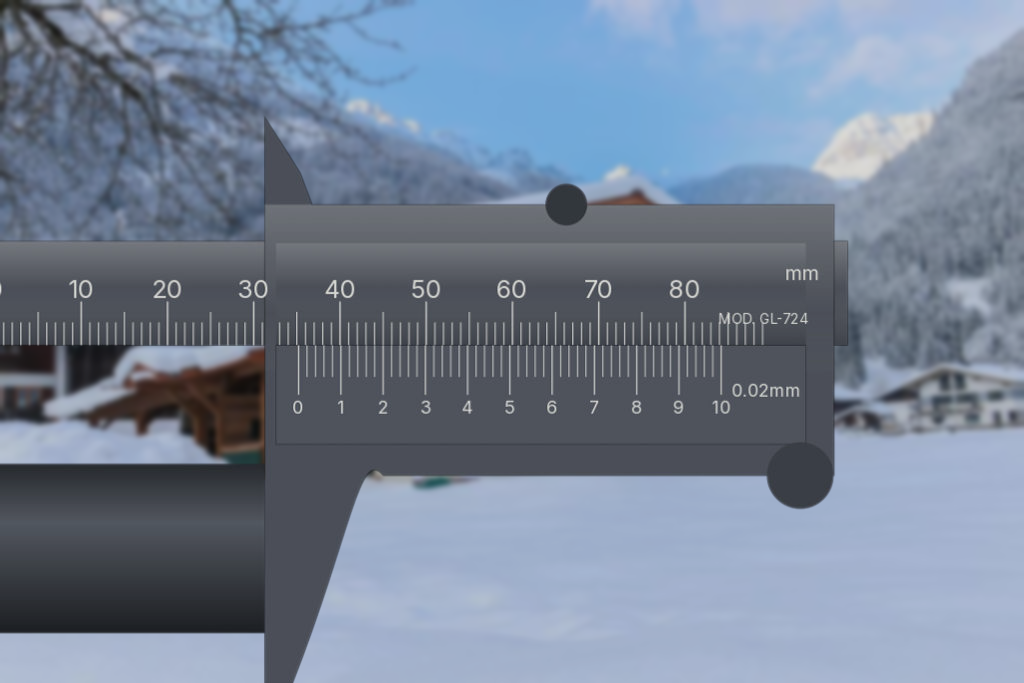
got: 35.2 mm
